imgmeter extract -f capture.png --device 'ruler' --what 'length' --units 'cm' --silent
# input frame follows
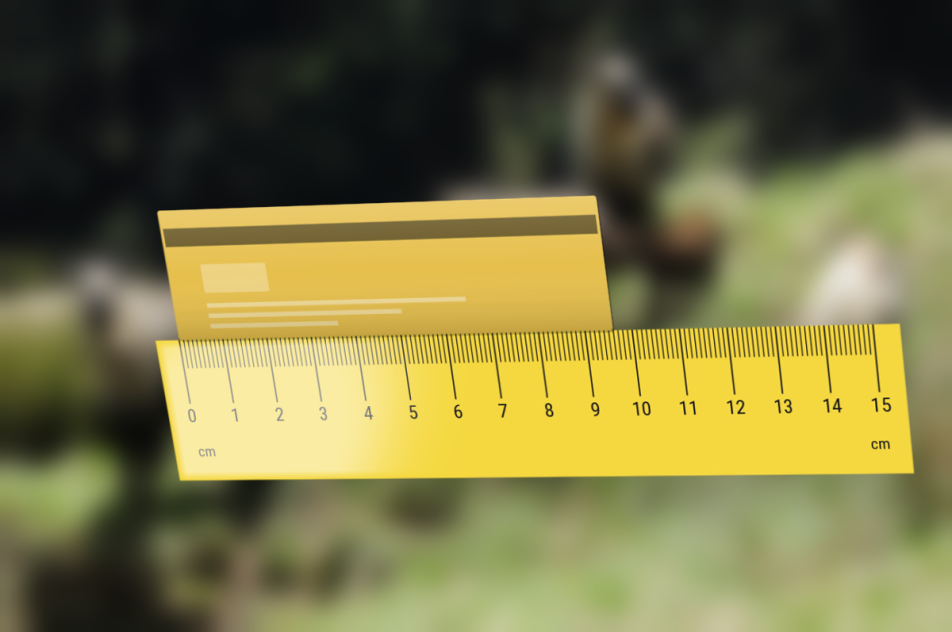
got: 9.6 cm
